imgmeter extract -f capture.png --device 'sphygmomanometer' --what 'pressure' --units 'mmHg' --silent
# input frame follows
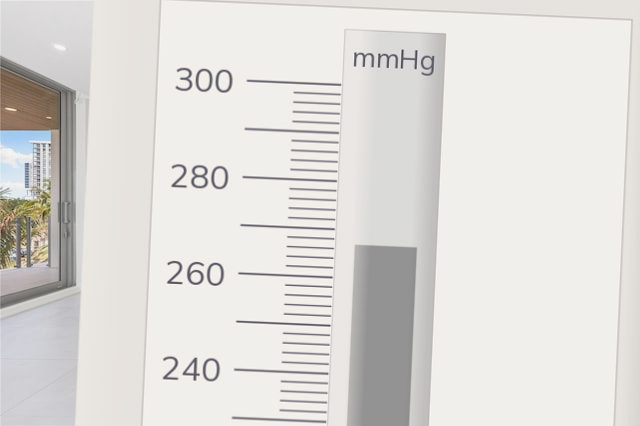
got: 267 mmHg
